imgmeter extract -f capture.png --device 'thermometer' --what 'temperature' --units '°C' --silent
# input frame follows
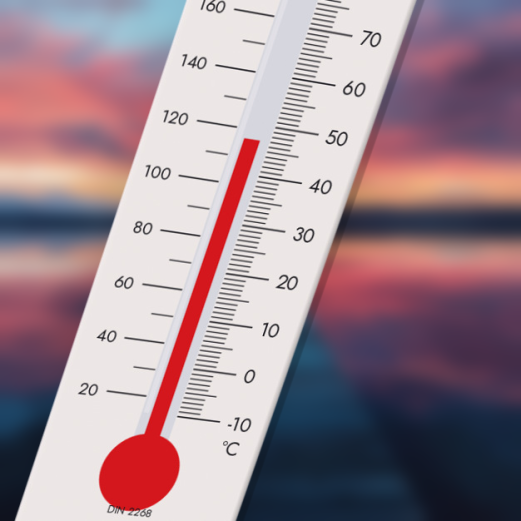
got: 47 °C
